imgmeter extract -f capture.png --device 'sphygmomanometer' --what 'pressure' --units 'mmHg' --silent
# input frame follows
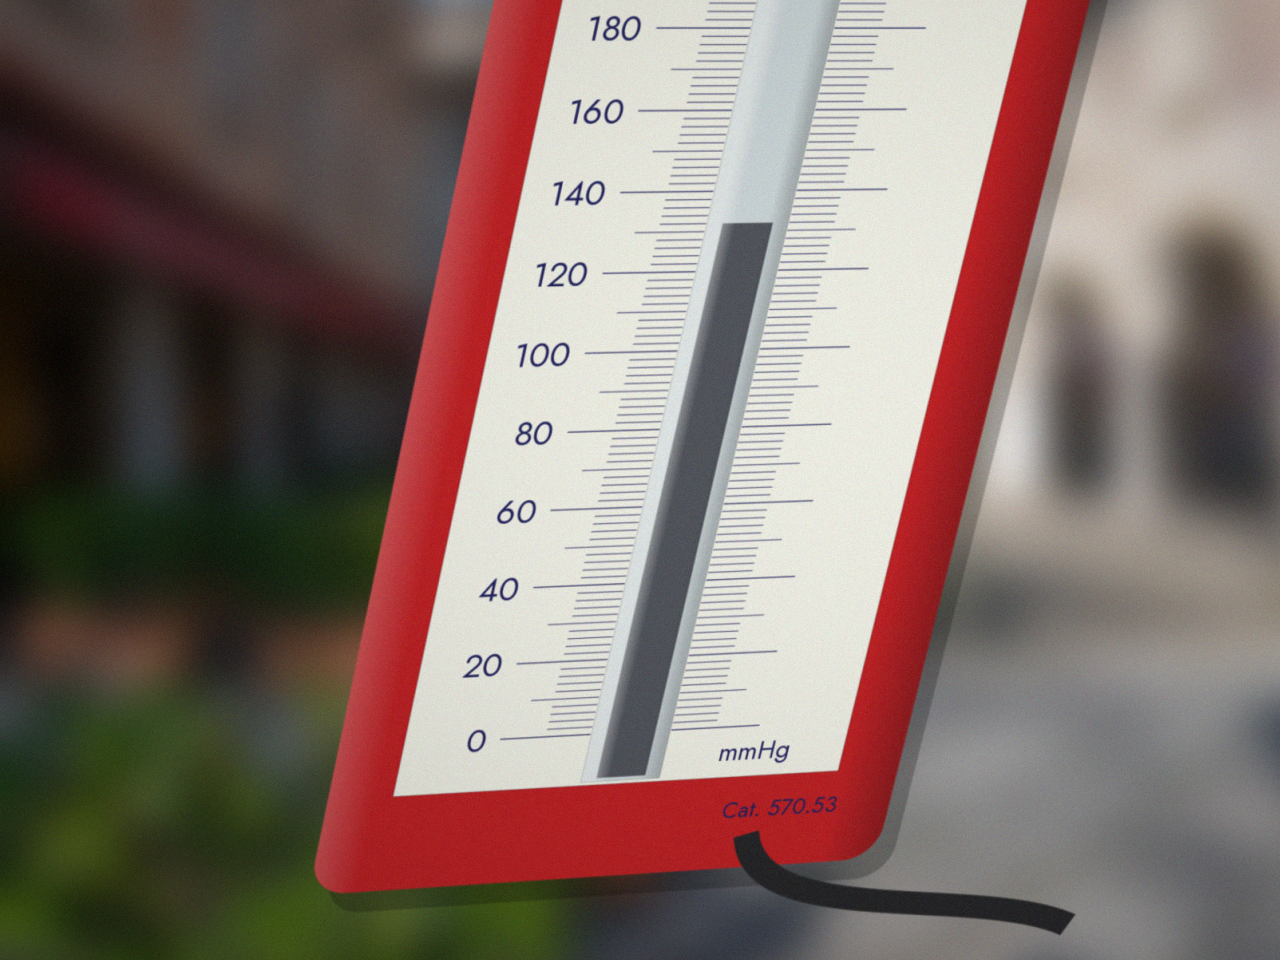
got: 132 mmHg
